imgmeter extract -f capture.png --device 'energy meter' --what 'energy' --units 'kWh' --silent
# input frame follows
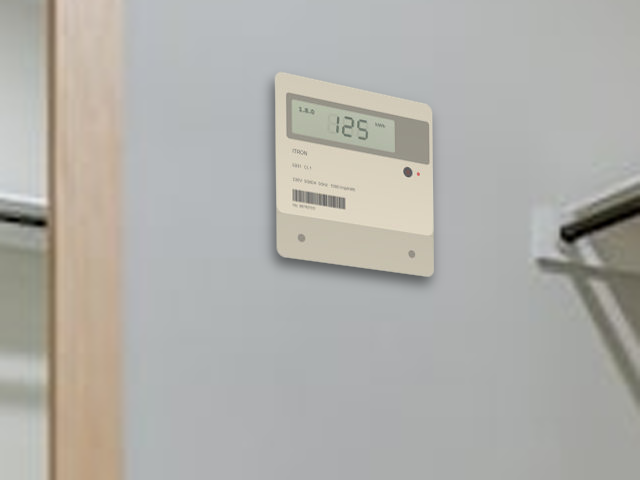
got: 125 kWh
